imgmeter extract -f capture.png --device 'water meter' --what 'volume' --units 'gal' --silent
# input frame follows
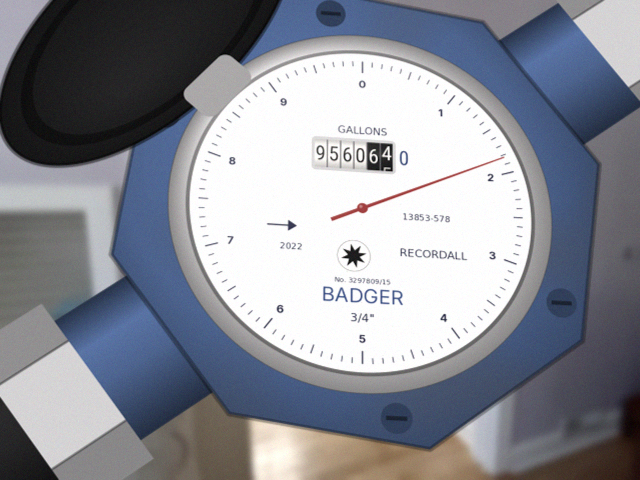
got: 9560641.8 gal
